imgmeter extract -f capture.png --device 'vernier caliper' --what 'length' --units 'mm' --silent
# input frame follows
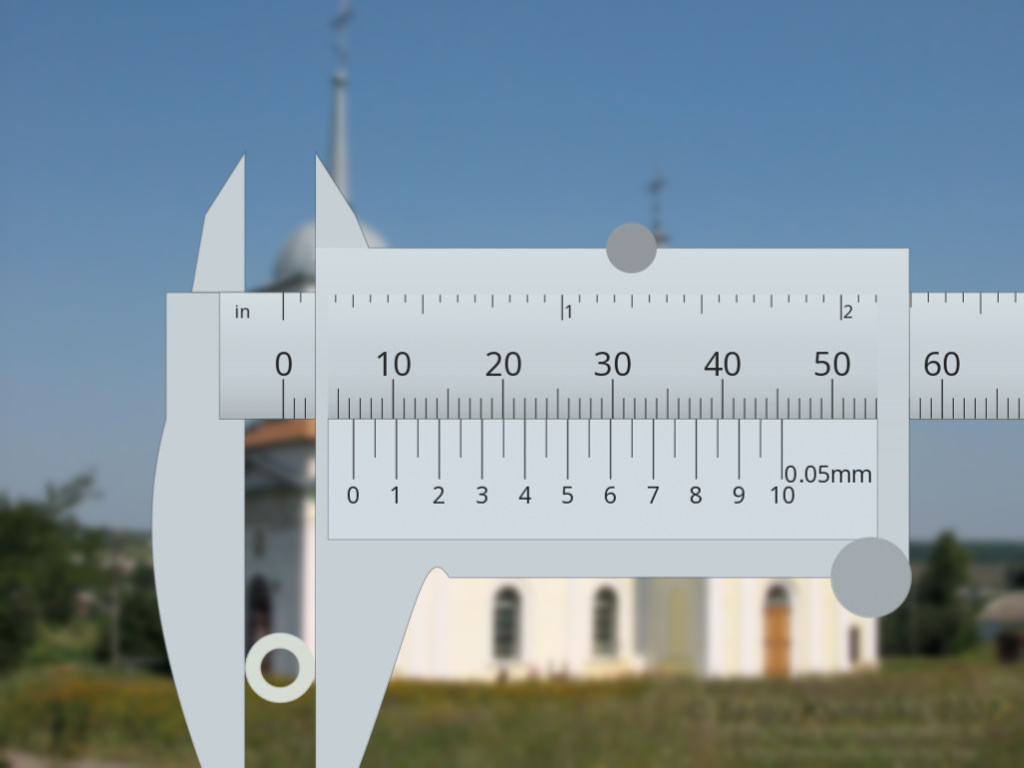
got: 6.4 mm
